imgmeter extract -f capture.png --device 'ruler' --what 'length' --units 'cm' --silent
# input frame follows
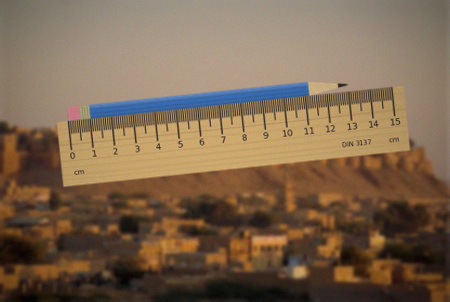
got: 13 cm
